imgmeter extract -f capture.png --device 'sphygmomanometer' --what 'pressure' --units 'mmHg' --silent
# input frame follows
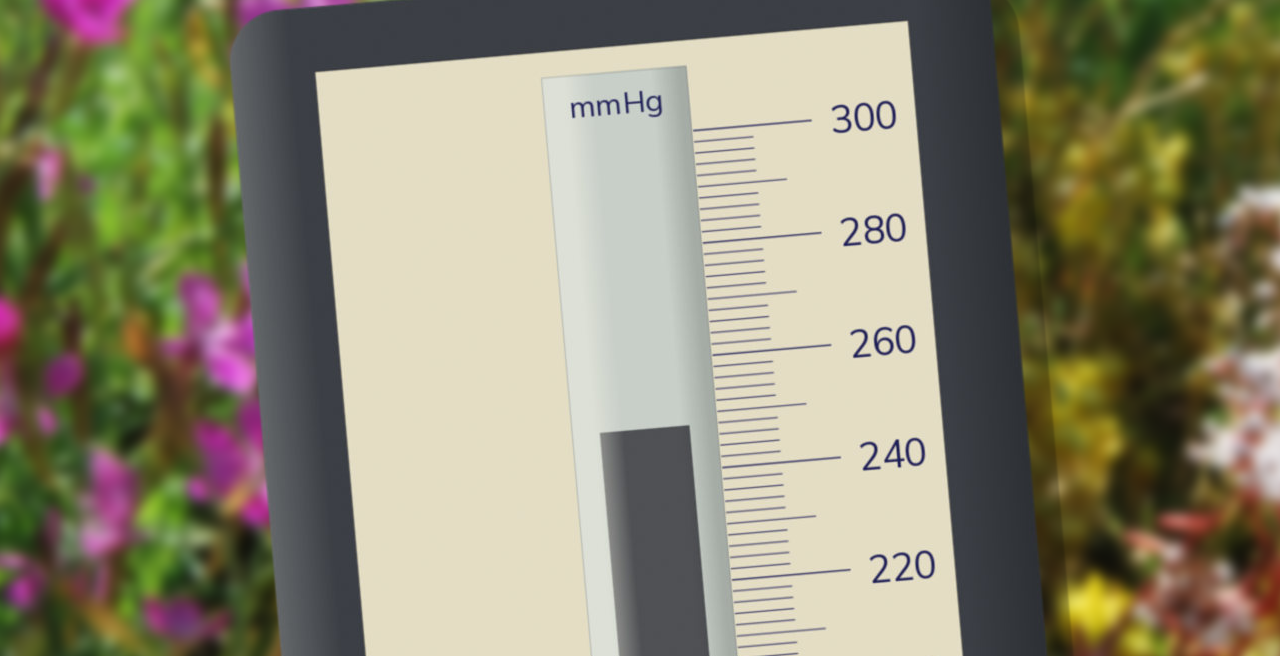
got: 248 mmHg
